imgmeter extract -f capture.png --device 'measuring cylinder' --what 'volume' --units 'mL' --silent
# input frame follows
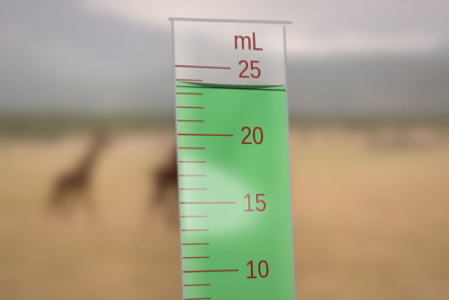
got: 23.5 mL
